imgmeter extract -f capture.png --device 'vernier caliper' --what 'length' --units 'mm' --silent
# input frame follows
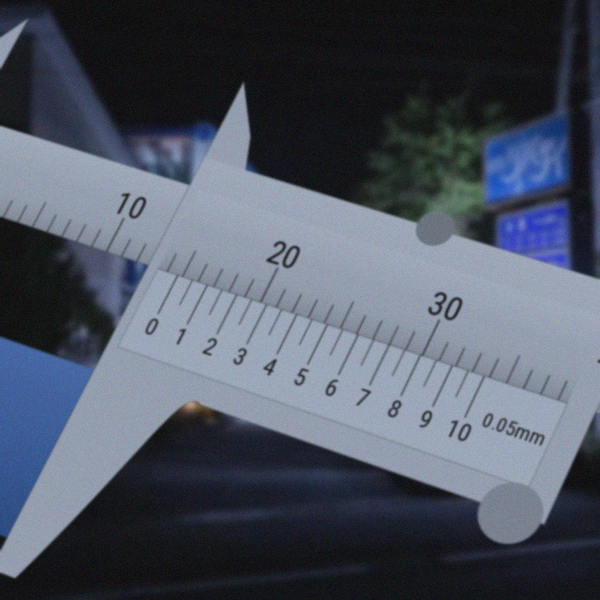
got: 14.7 mm
